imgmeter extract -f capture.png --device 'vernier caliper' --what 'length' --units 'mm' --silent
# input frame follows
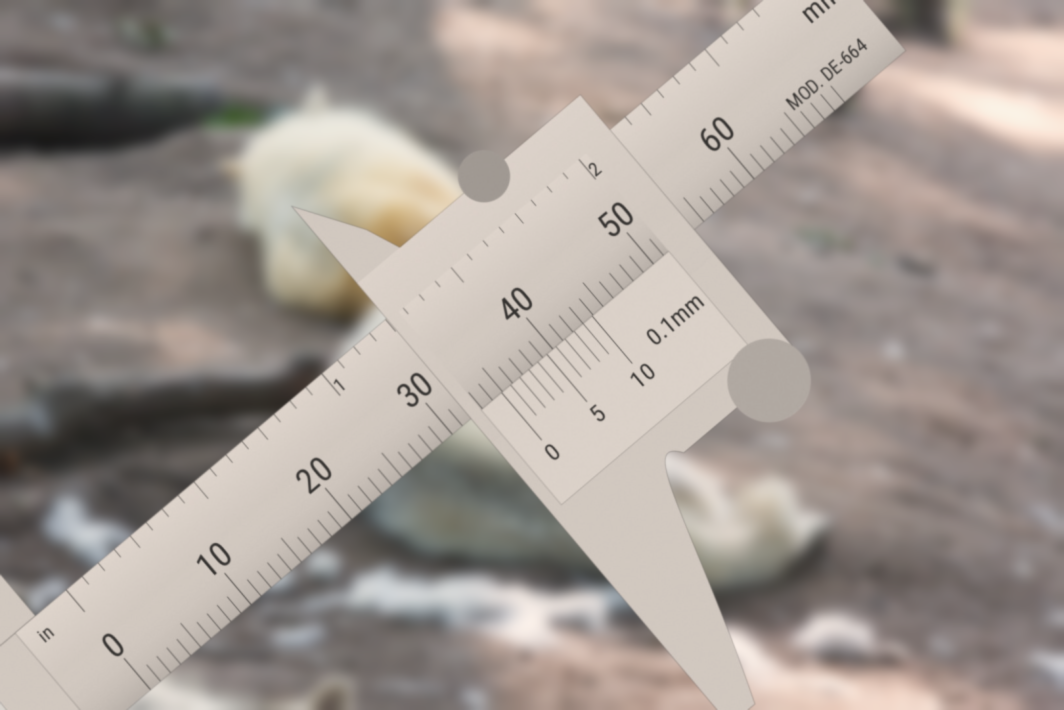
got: 34.9 mm
